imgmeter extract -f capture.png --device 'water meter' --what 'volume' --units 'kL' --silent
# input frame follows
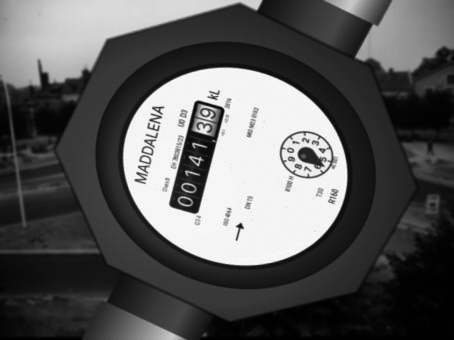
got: 141.395 kL
